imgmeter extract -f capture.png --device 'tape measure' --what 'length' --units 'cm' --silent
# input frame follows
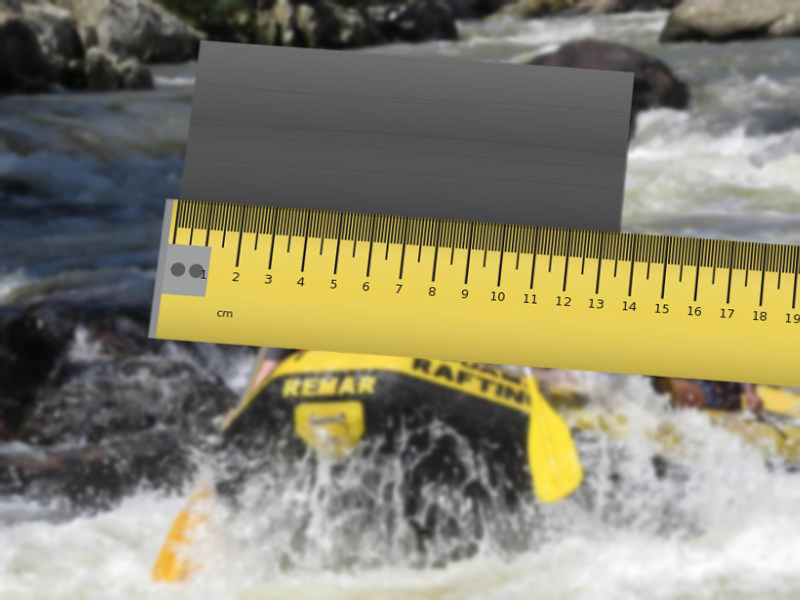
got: 13.5 cm
